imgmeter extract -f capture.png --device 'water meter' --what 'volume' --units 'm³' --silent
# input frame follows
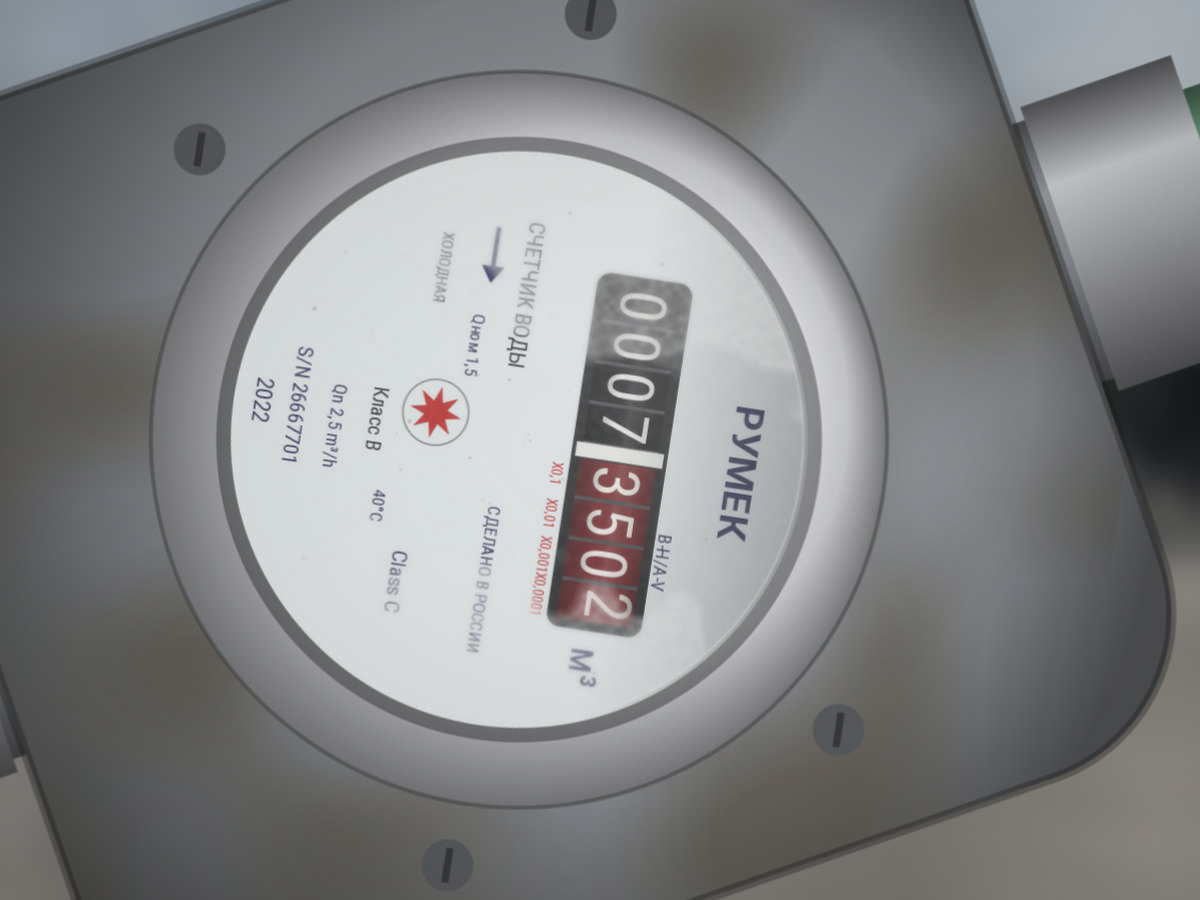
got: 7.3502 m³
